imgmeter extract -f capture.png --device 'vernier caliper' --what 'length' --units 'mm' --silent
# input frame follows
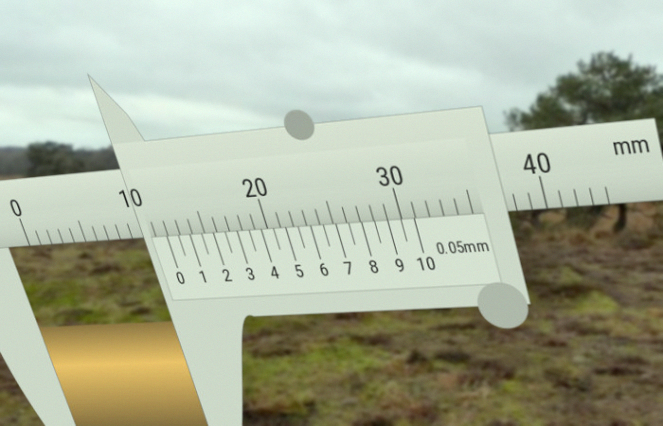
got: 11.9 mm
